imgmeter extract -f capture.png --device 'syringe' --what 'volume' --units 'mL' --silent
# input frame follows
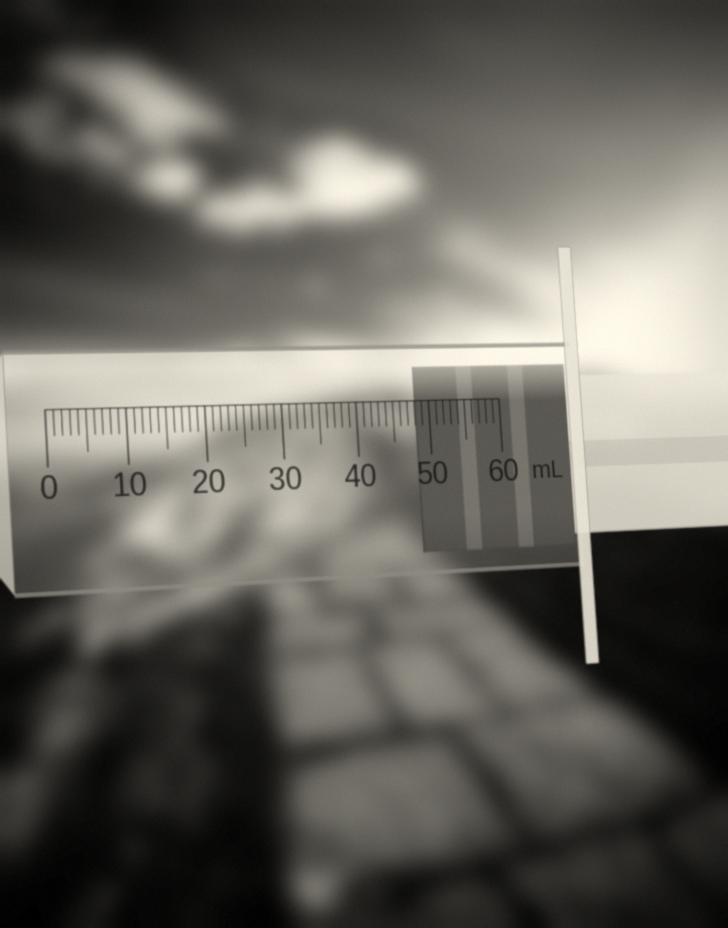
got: 48 mL
